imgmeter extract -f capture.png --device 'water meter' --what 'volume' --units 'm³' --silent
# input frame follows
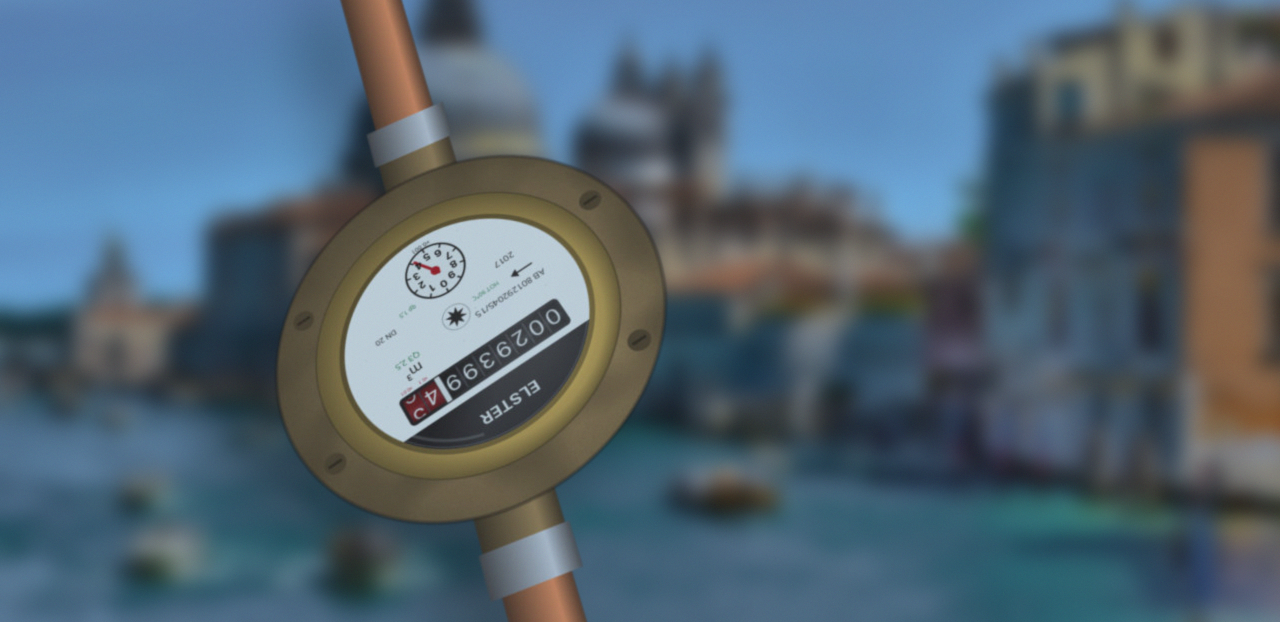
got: 29399.454 m³
